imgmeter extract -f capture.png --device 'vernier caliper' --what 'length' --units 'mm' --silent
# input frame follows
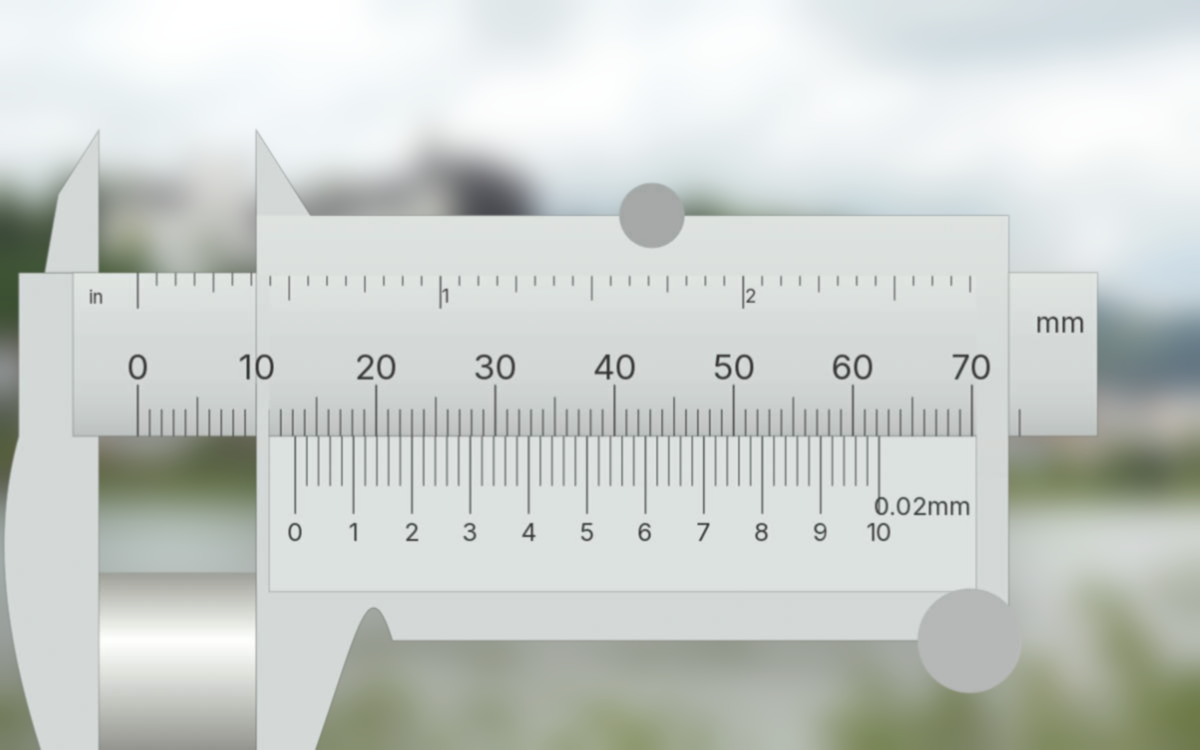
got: 13.2 mm
